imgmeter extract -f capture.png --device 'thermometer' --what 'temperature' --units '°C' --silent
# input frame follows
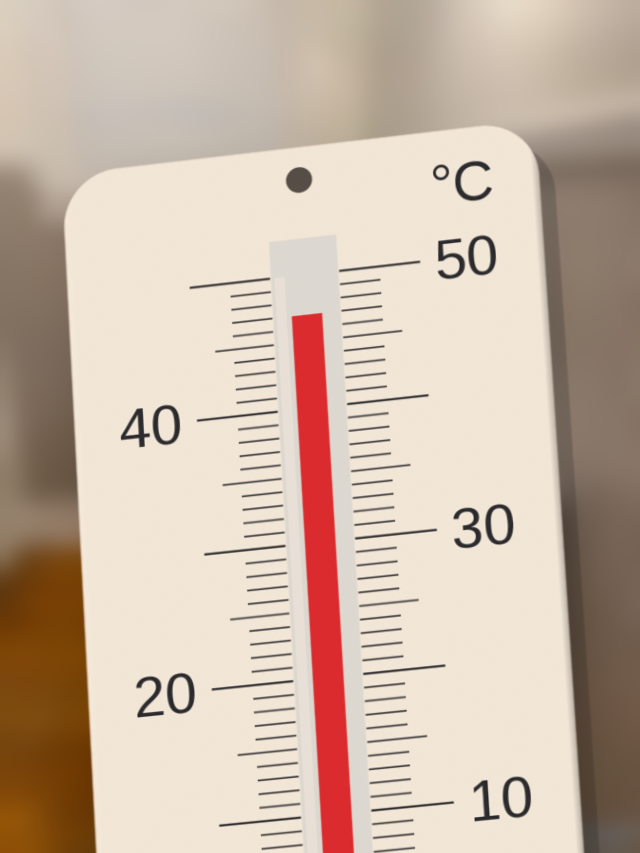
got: 47 °C
